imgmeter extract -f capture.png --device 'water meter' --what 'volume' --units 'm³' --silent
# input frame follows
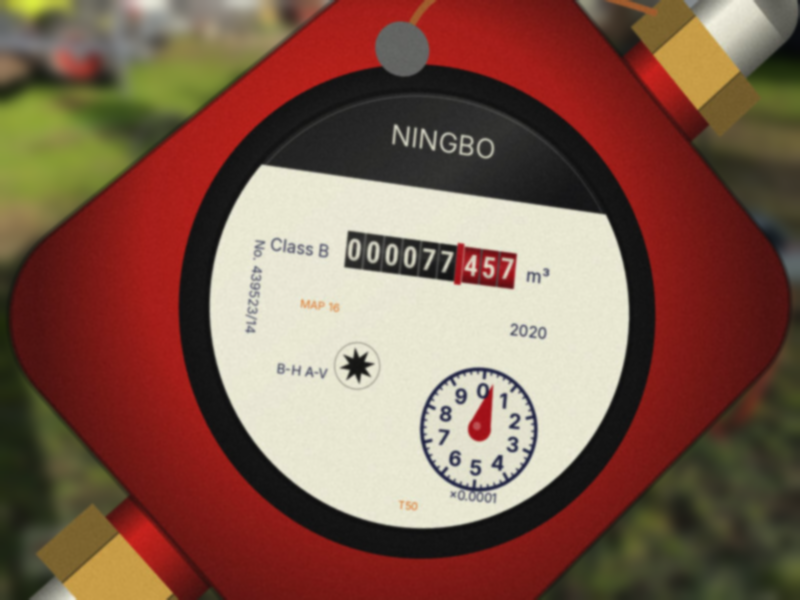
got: 77.4570 m³
